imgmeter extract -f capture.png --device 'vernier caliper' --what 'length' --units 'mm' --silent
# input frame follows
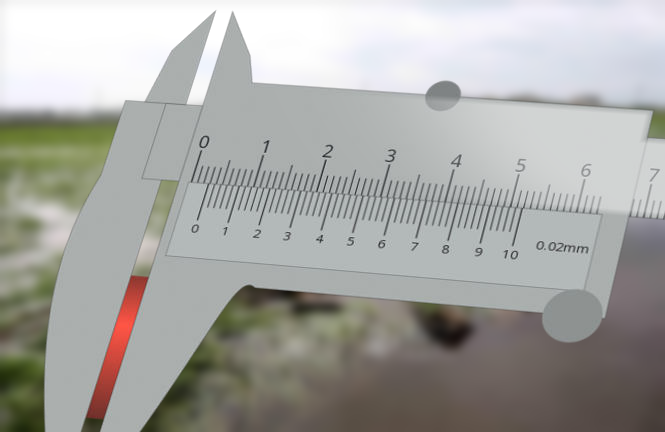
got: 2.8 mm
